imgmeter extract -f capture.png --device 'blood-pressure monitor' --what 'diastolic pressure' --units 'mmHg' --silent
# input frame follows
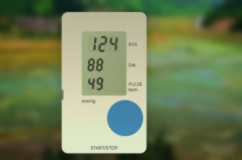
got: 88 mmHg
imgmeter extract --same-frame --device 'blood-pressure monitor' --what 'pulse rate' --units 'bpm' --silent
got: 49 bpm
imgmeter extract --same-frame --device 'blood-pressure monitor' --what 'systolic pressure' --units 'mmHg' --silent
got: 124 mmHg
